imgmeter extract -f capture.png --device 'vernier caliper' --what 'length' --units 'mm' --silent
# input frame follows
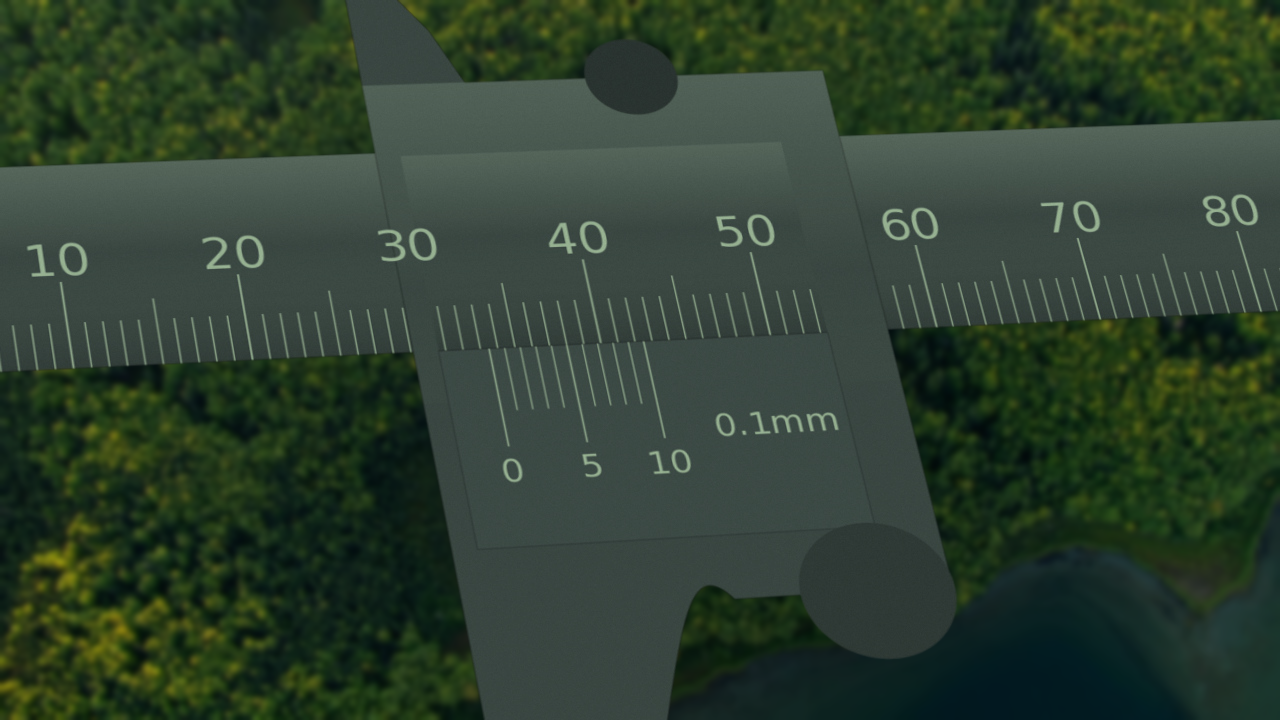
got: 33.5 mm
